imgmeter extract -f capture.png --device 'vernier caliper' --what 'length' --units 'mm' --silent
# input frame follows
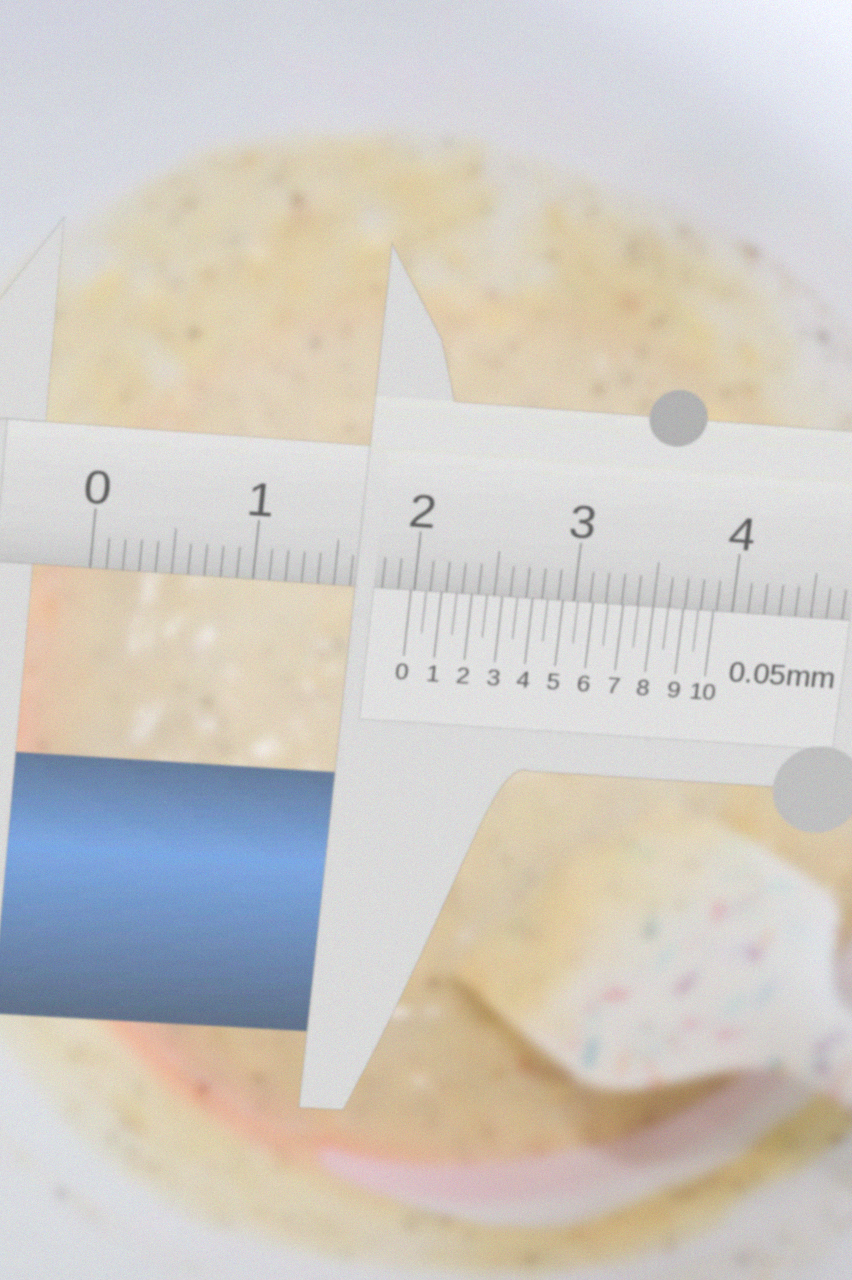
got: 19.8 mm
